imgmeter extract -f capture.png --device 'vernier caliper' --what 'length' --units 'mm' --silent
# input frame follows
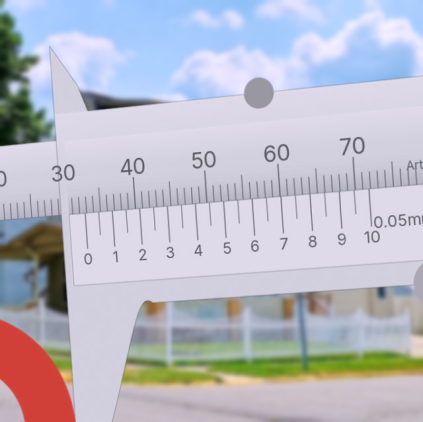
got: 32.8 mm
